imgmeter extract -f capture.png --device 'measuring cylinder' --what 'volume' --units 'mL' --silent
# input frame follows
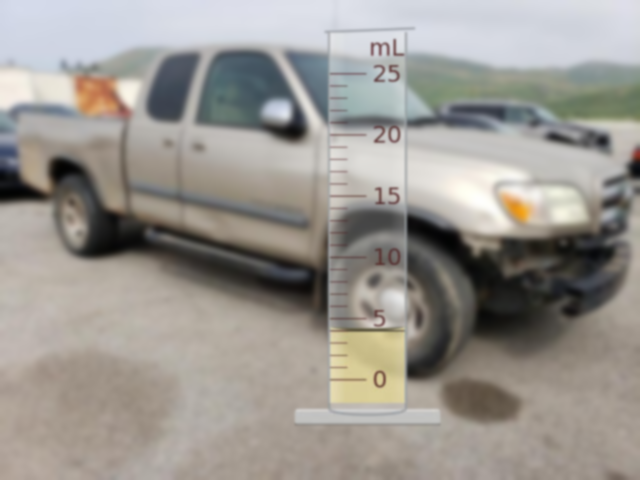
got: 4 mL
